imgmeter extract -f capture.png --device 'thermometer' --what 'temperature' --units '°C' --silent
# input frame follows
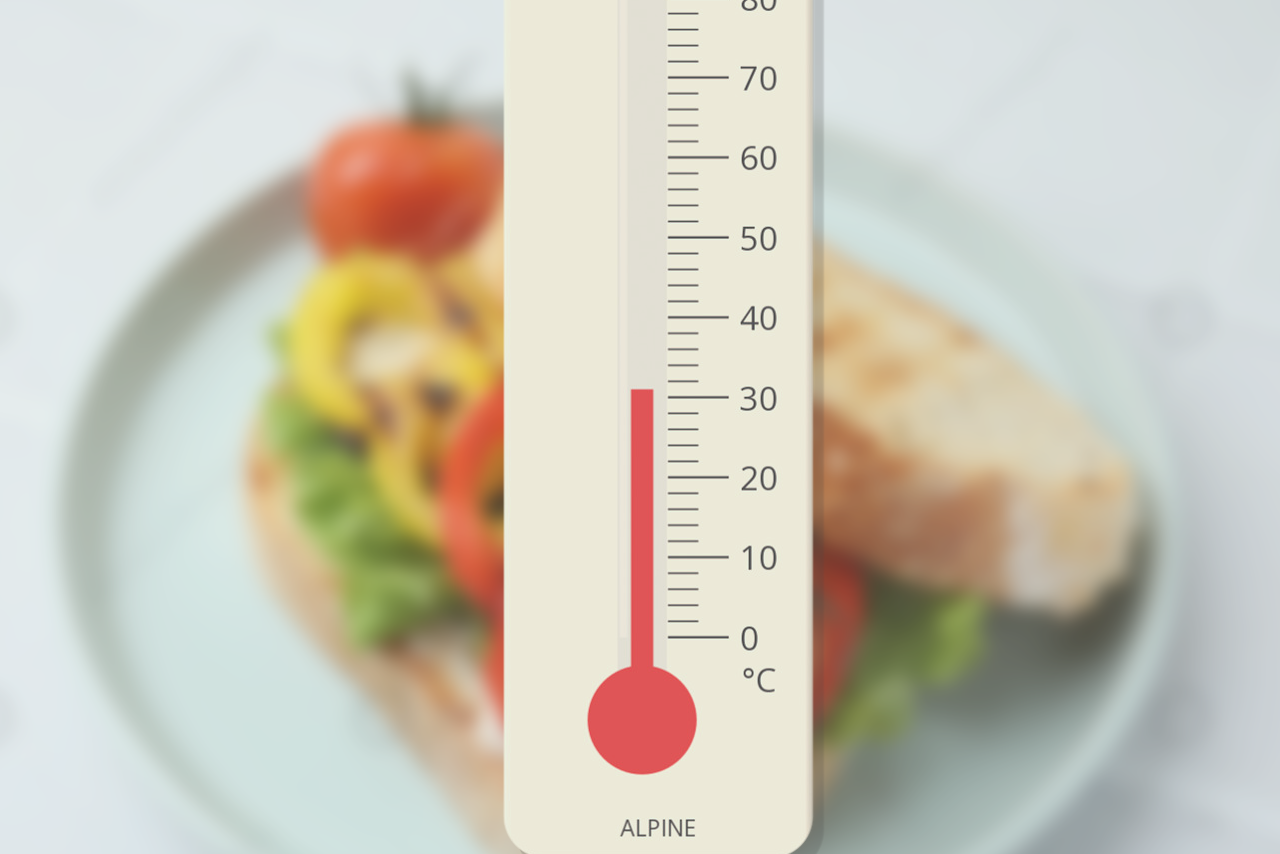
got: 31 °C
